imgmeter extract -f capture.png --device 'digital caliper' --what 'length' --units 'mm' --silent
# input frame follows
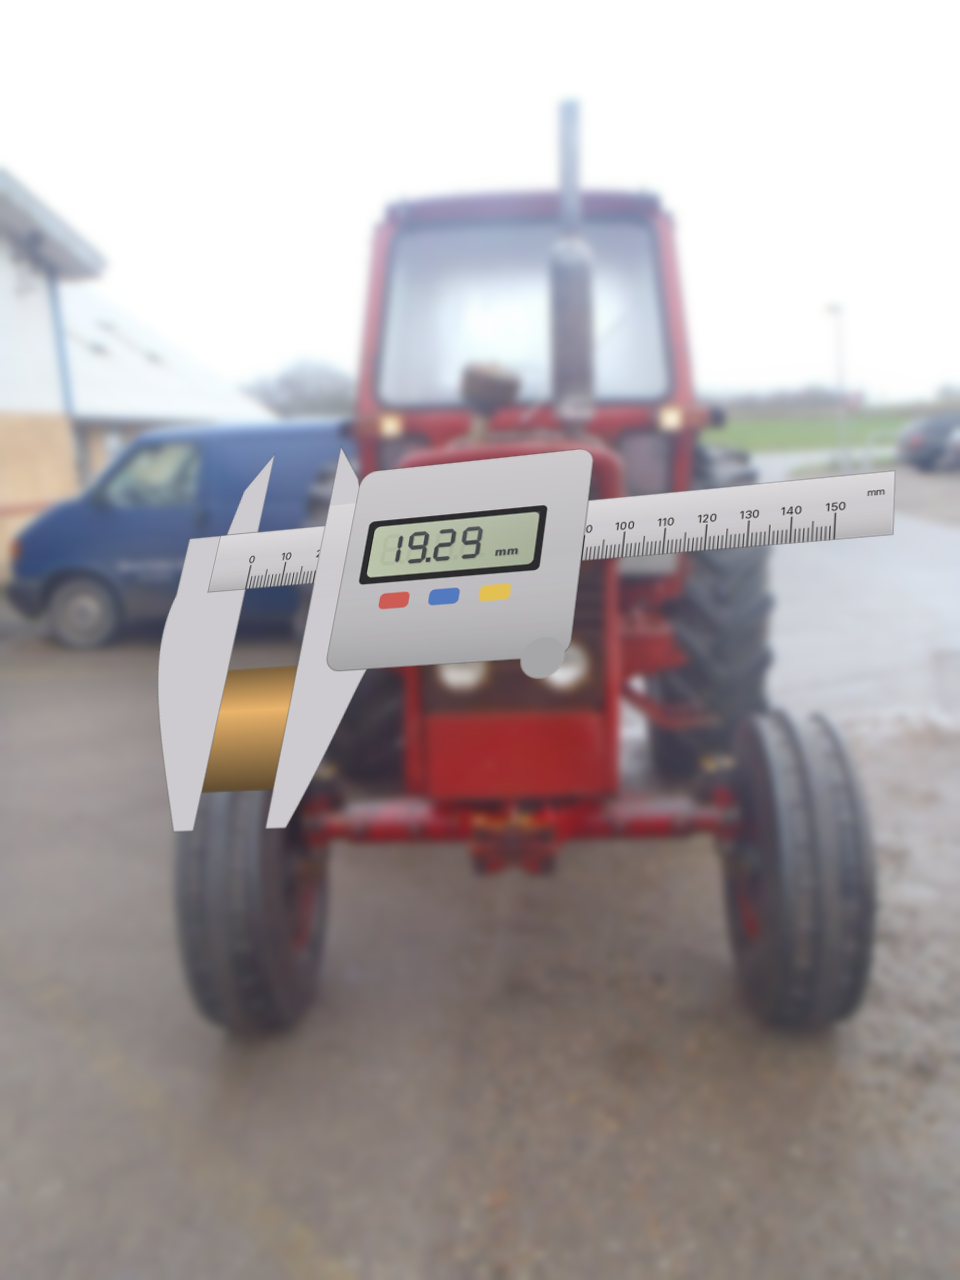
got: 19.29 mm
